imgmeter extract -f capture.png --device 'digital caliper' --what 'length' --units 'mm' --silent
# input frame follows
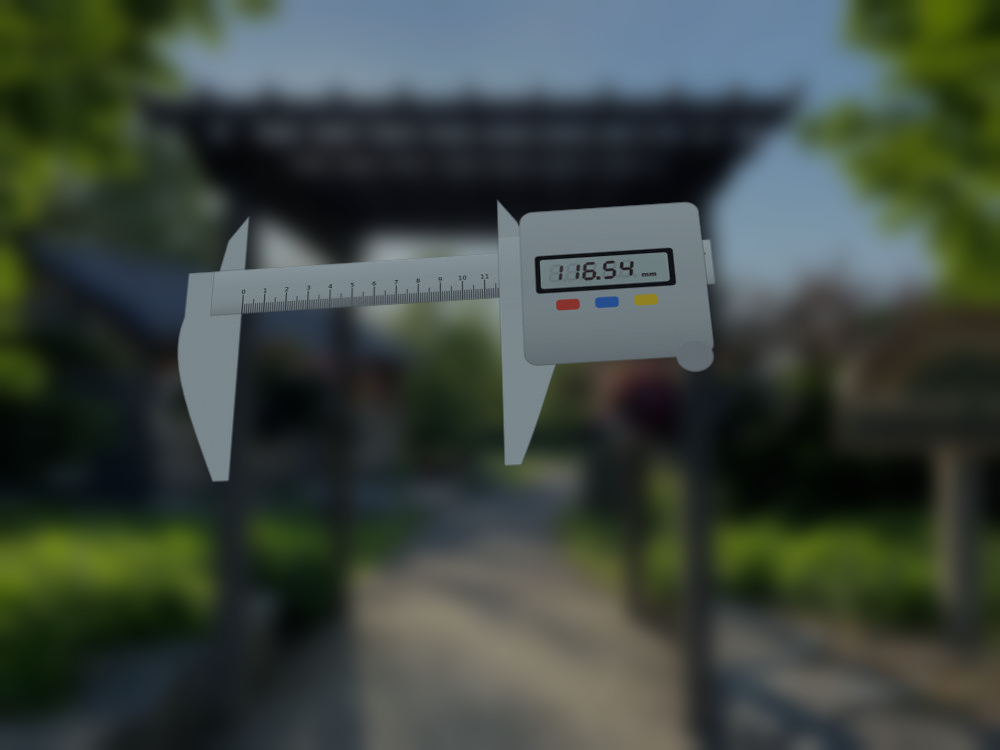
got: 116.54 mm
